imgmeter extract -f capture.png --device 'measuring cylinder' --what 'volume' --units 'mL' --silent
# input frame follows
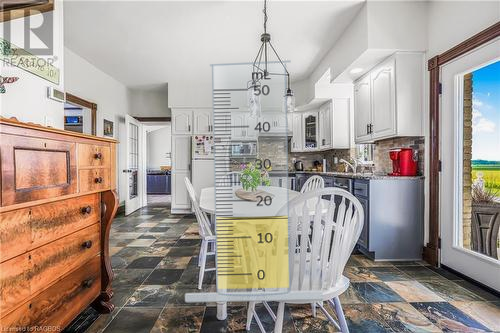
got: 15 mL
